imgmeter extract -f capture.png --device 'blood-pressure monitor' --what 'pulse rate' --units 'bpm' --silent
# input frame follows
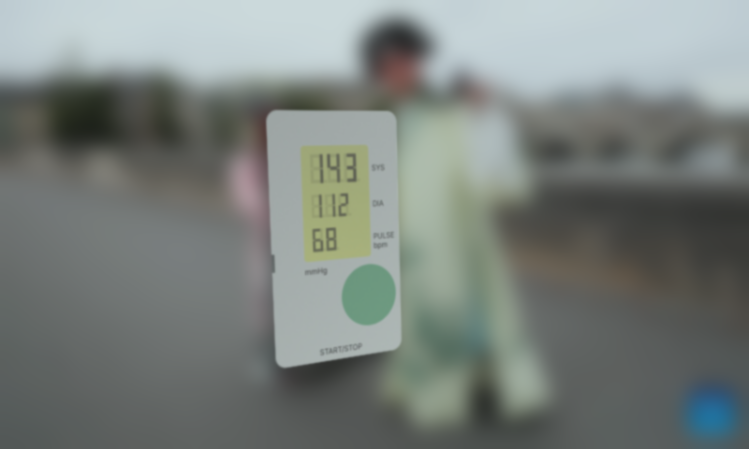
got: 68 bpm
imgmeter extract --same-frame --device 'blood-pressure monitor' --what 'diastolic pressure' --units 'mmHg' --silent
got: 112 mmHg
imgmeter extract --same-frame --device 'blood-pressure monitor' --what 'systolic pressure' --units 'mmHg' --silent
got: 143 mmHg
